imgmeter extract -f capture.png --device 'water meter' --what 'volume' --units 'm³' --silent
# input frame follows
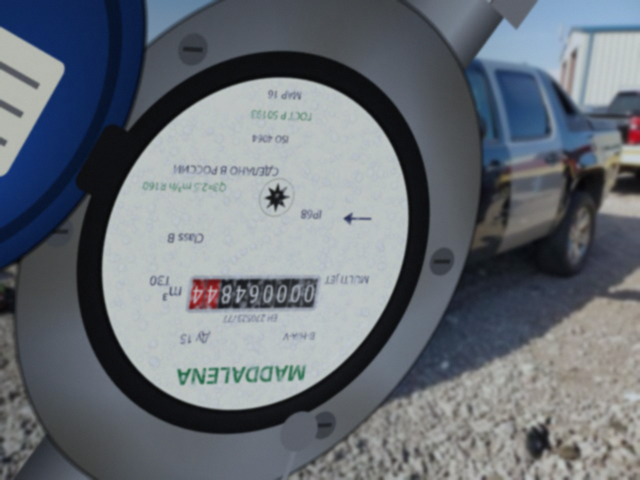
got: 648.44 m³
